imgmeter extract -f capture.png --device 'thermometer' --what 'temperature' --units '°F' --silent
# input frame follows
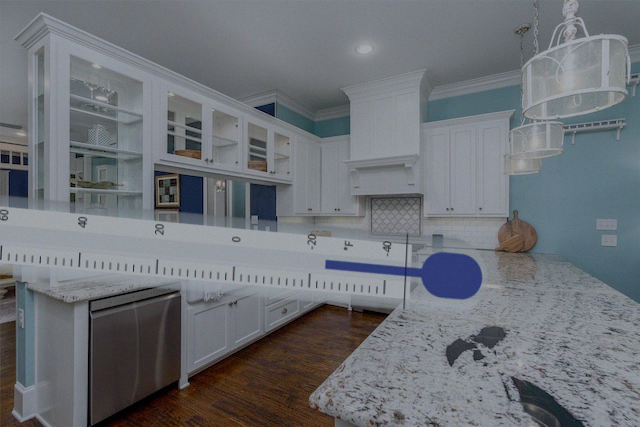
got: -24 °F
